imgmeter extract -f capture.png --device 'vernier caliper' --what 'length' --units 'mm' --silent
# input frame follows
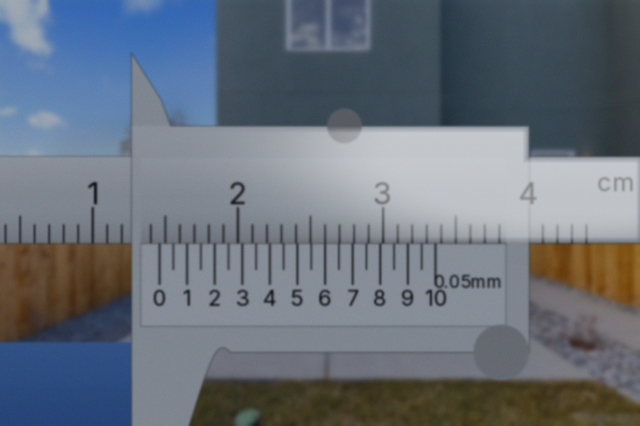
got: 14.6 mm
